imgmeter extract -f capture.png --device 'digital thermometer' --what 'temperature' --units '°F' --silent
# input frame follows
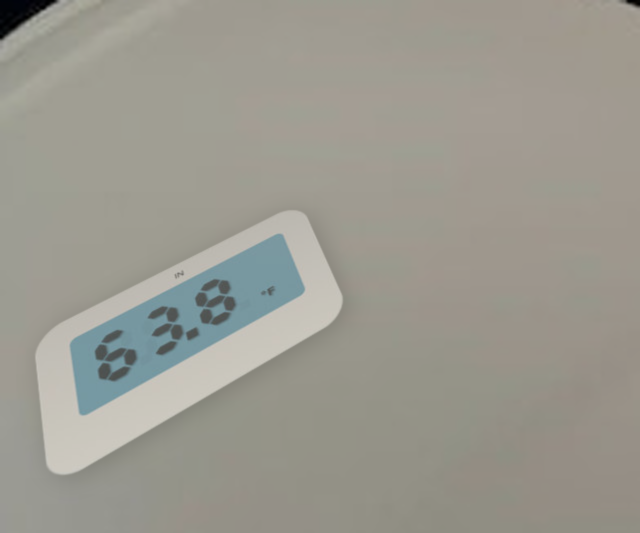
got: 63.8 °F
